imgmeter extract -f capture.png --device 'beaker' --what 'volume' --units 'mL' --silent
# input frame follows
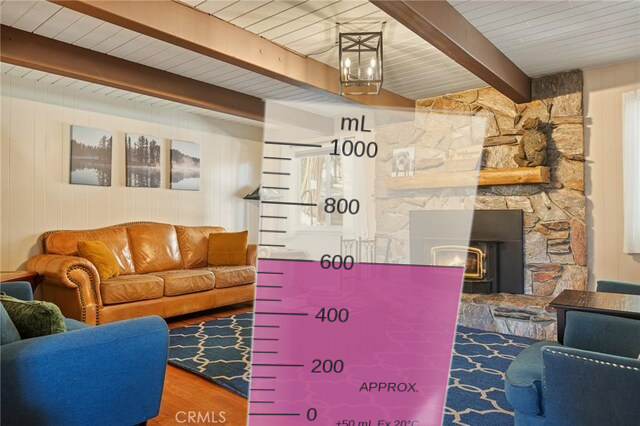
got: 600 mL
